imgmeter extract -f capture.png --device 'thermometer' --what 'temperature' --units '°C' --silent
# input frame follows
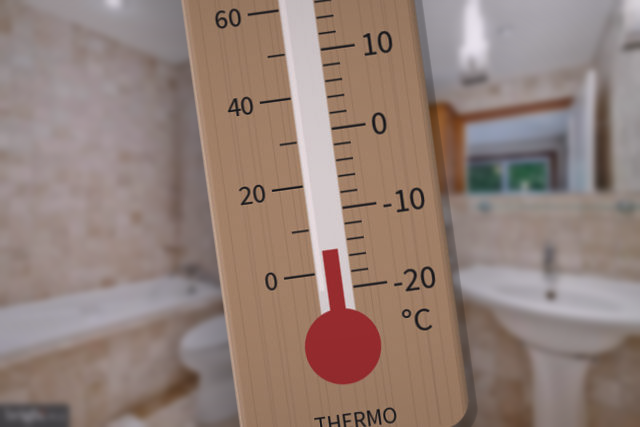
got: -15 °C
